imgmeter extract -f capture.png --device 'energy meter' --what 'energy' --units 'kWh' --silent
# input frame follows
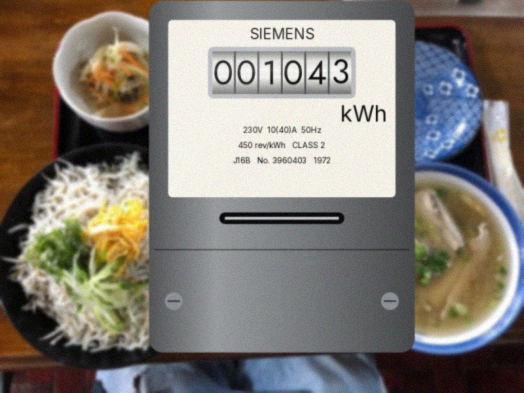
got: 1043 kWh
